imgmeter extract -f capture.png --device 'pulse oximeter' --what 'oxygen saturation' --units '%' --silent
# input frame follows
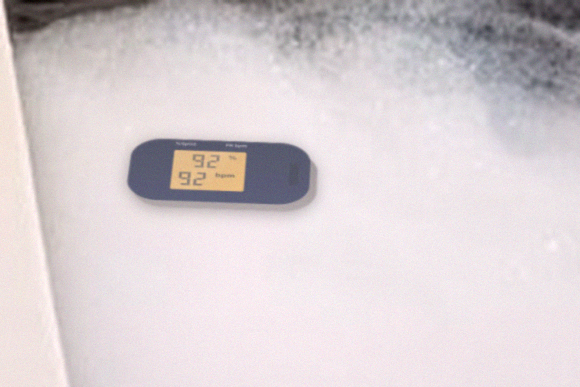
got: 92 %
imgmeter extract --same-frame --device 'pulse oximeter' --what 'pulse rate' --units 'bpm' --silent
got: 92 bpm
